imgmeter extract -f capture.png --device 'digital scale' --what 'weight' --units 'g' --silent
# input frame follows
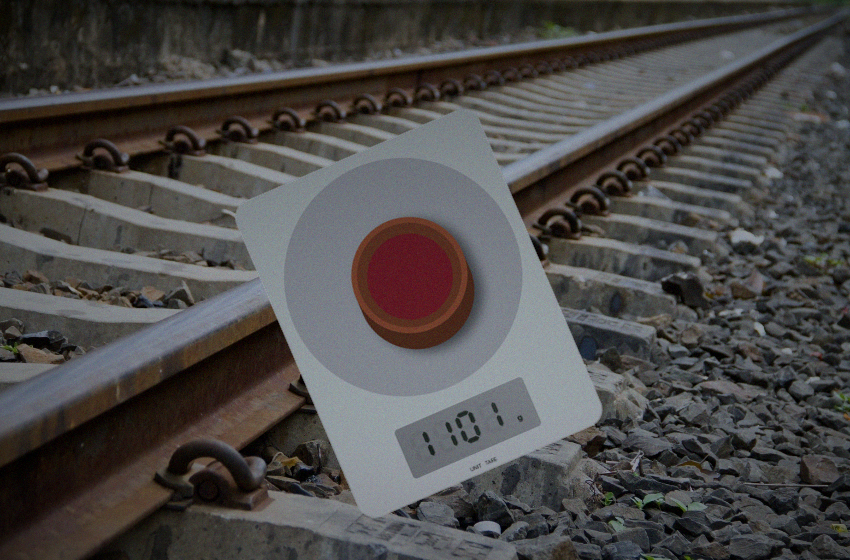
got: 1101 g
